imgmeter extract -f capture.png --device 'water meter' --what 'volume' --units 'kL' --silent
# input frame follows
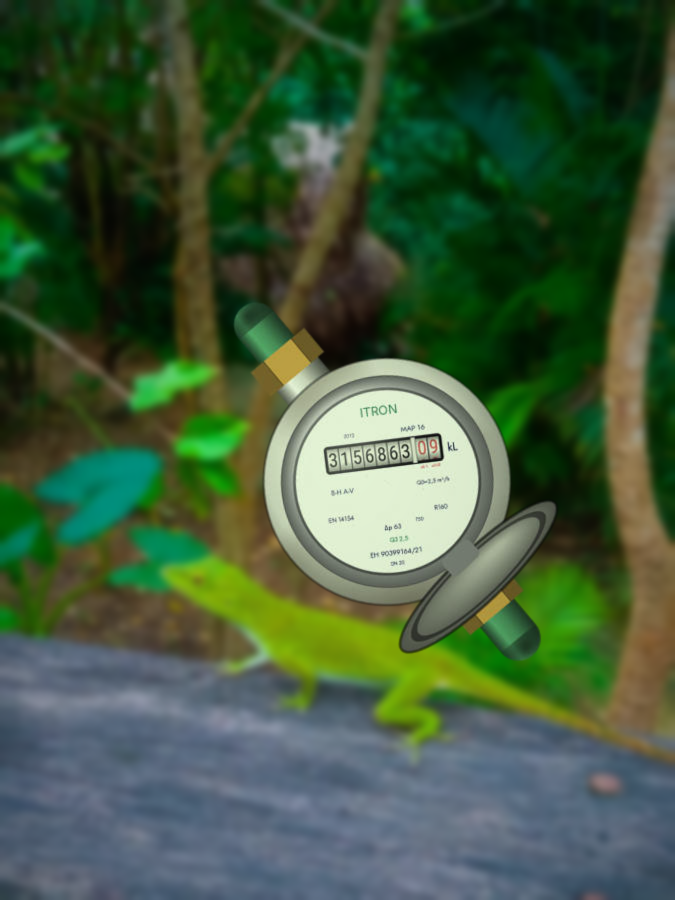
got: 3156863.09 kL
